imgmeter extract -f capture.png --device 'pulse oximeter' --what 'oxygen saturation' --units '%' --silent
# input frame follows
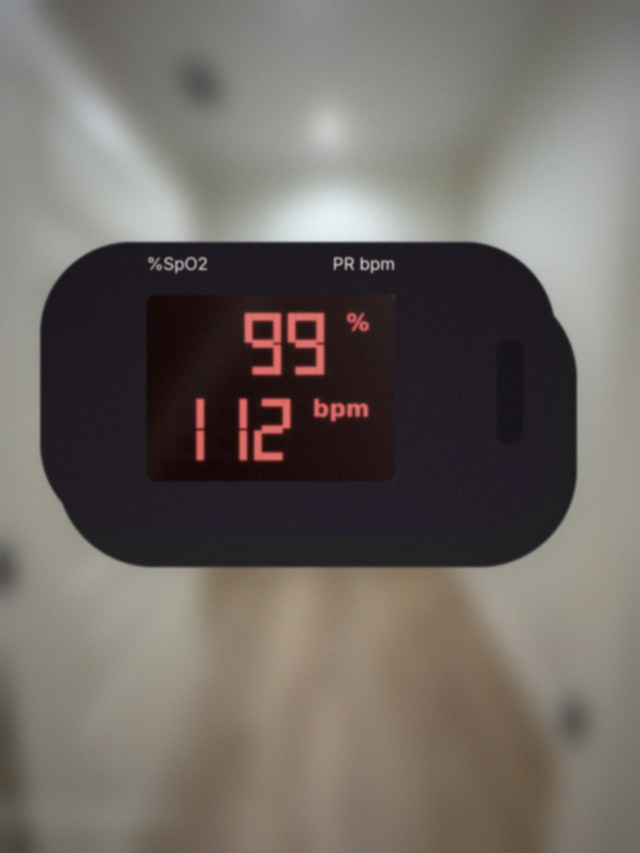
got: 99 %
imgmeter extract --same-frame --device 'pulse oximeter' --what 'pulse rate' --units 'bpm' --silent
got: 112 bpm
